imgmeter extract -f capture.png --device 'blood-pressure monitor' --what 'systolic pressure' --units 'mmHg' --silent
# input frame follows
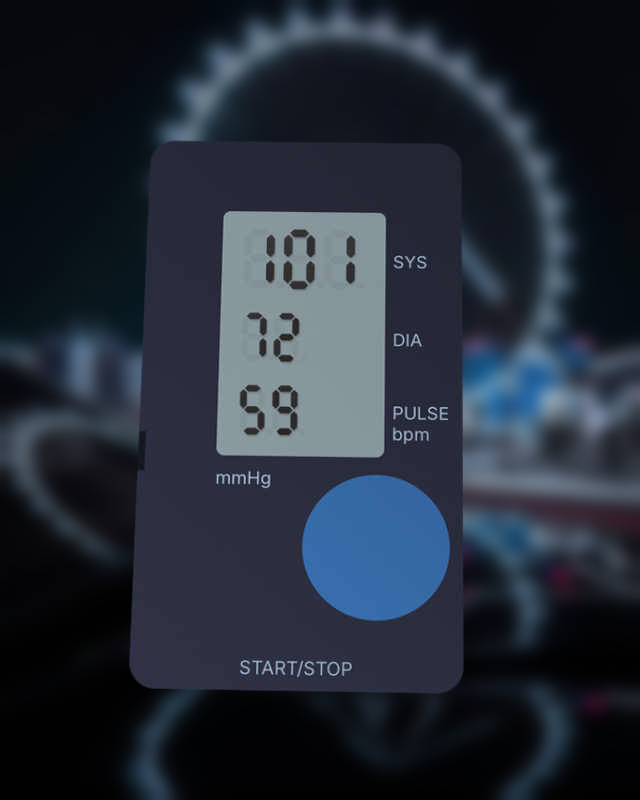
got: 101 mmHg
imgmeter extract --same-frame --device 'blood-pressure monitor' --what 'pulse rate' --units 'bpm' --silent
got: 59 bpm
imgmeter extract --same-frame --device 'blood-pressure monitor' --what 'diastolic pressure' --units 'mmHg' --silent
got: 72 mmHg
